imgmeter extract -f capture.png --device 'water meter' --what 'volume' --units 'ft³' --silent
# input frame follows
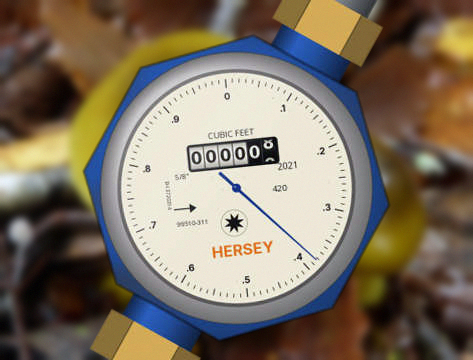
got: 8.38 ft³
